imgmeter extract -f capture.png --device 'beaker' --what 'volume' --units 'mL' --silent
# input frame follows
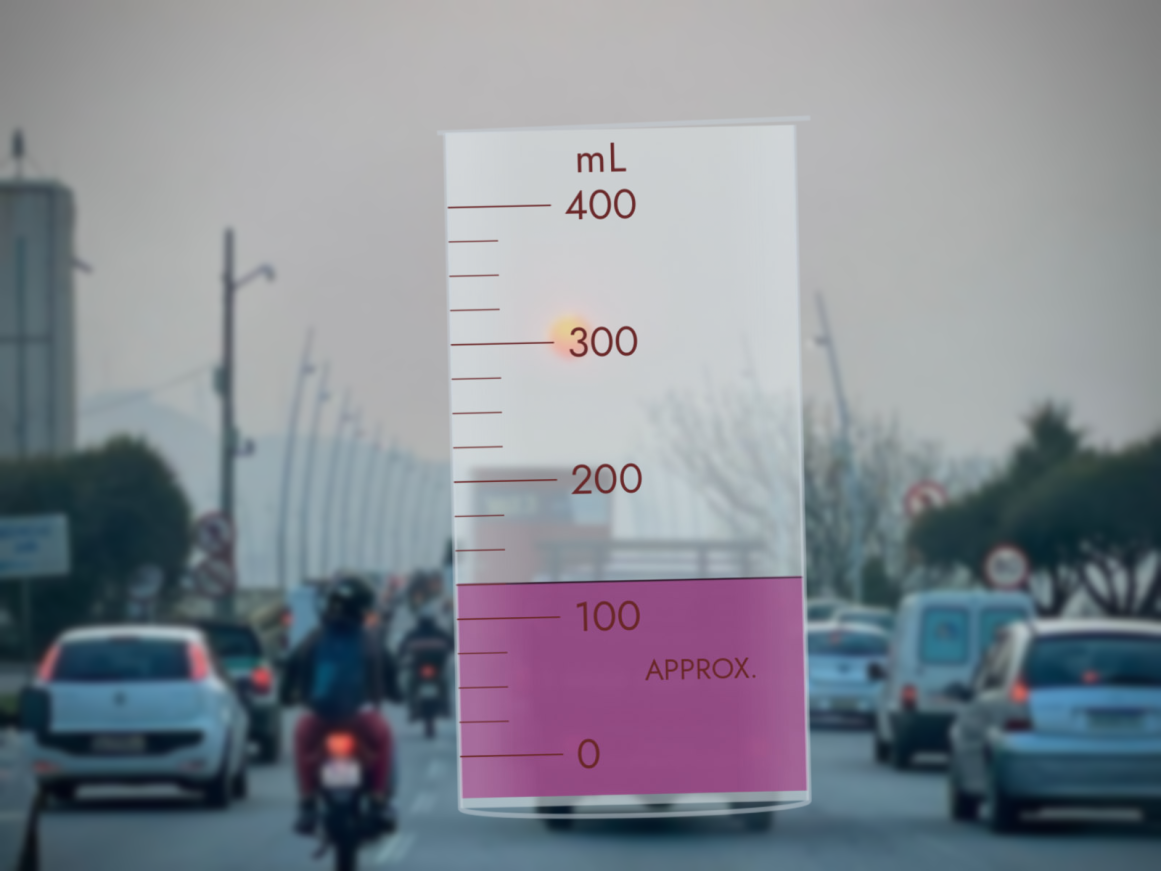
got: 125 mL
